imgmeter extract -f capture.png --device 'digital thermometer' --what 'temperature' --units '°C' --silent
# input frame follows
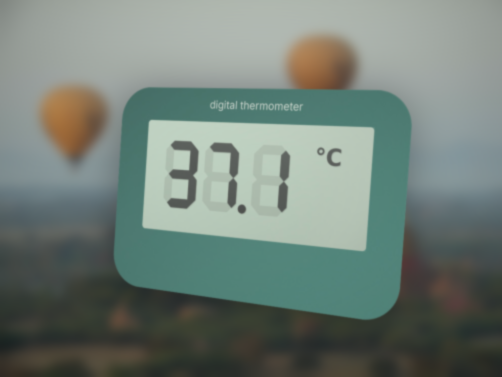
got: 37.1 °C
